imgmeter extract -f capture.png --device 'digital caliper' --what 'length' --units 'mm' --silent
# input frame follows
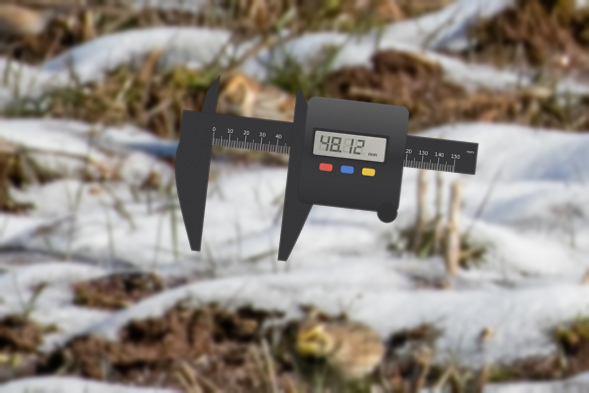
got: 48.12 mm
